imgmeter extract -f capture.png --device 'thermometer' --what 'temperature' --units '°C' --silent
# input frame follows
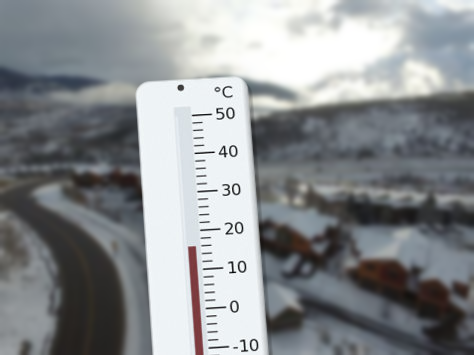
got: 16 °C
